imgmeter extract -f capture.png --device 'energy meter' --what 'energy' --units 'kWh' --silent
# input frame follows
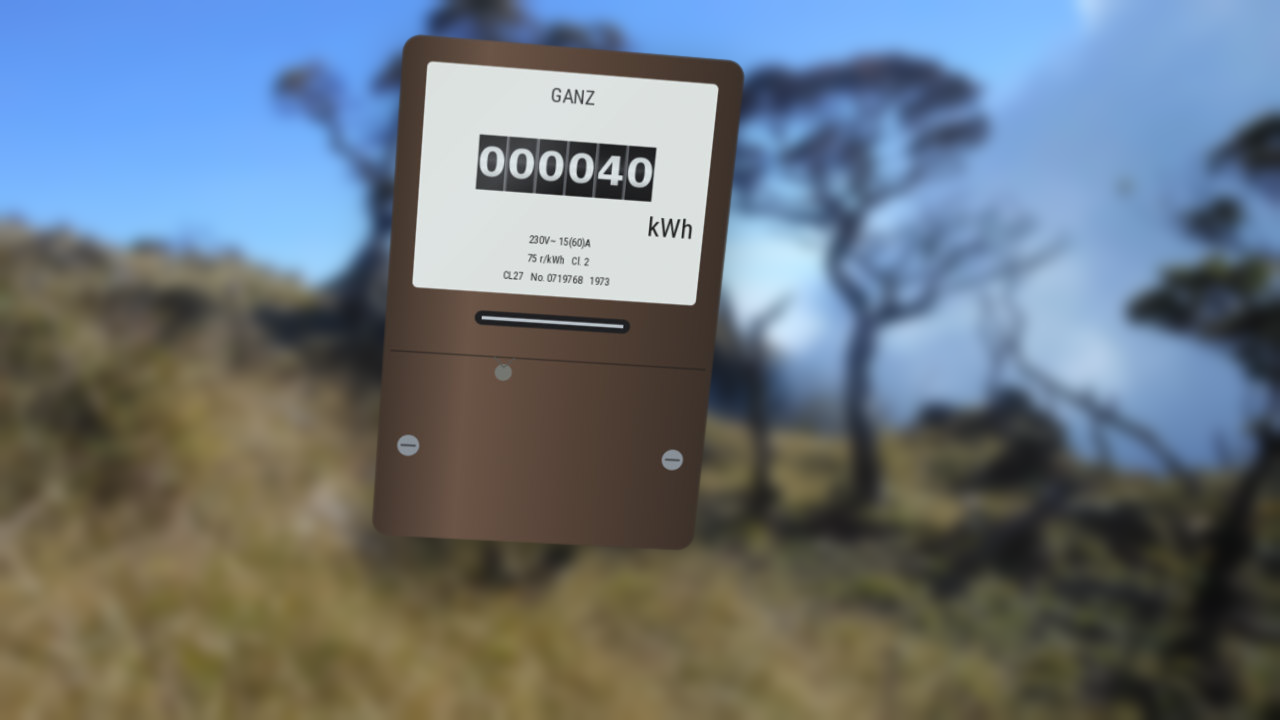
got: 40 kWh
